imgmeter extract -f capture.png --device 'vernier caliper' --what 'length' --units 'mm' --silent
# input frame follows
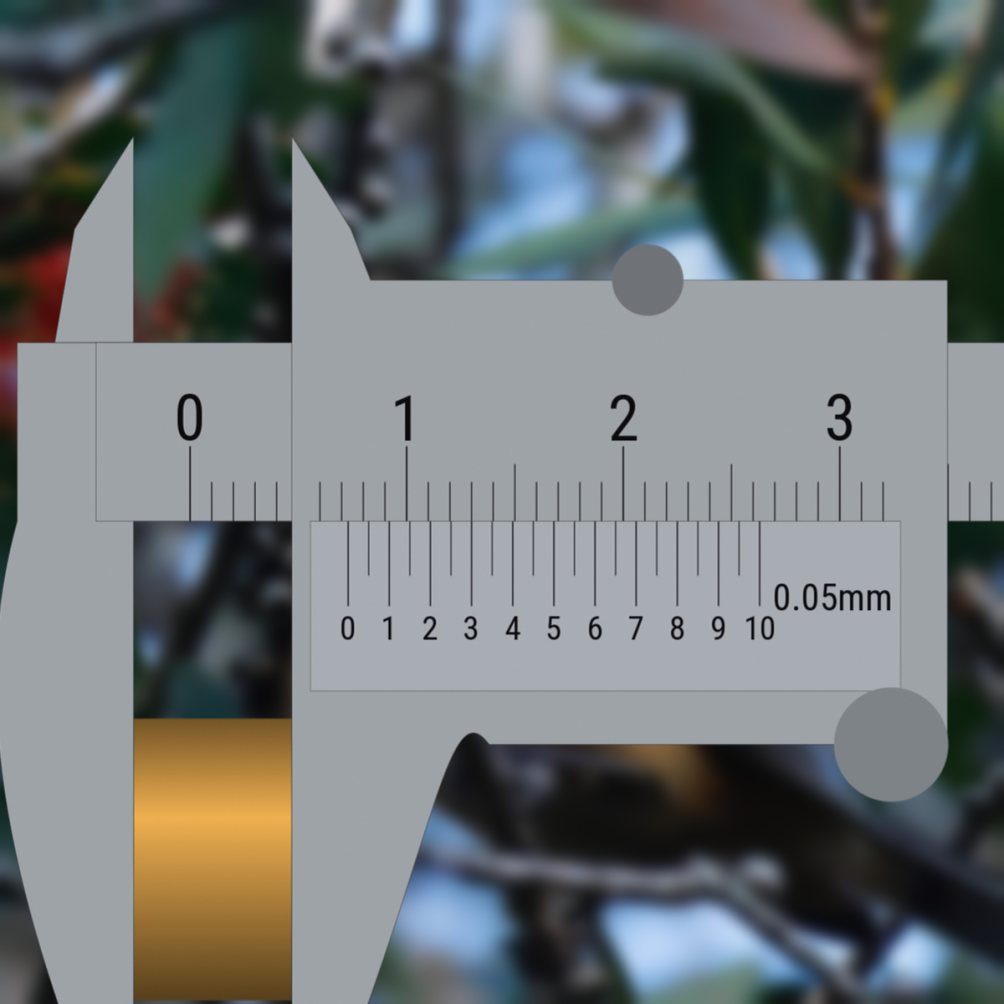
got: 7.30 mm
